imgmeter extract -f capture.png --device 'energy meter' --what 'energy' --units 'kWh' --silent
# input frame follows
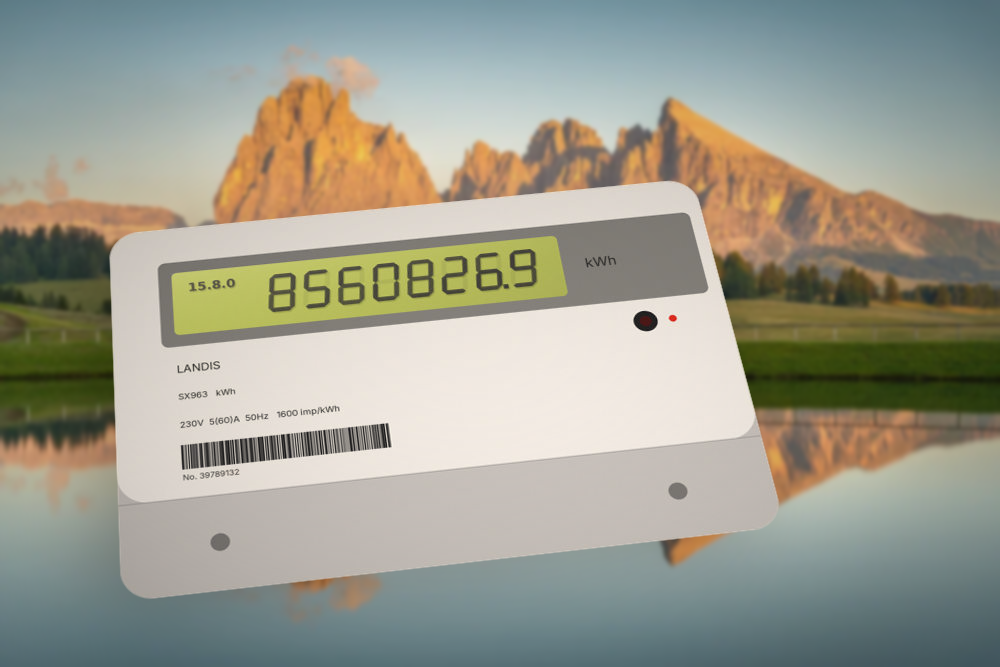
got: 8560826.9 kWh
